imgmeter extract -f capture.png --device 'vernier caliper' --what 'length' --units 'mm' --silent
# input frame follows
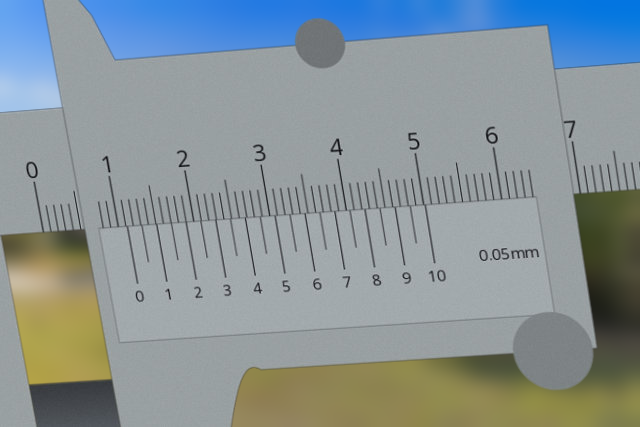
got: 11.2 mm
